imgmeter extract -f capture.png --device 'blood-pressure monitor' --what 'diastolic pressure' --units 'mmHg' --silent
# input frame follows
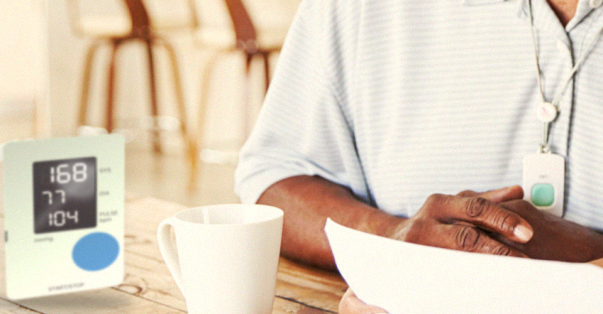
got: 77 mmHg
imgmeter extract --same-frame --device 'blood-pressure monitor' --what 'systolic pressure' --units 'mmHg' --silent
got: 168 mmHg
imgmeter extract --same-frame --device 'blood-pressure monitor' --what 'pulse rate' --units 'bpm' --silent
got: 104 bpm
